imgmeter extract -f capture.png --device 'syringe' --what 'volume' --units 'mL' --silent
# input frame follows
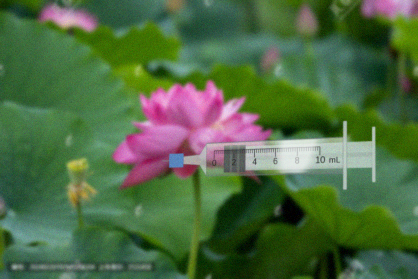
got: 1 mL
